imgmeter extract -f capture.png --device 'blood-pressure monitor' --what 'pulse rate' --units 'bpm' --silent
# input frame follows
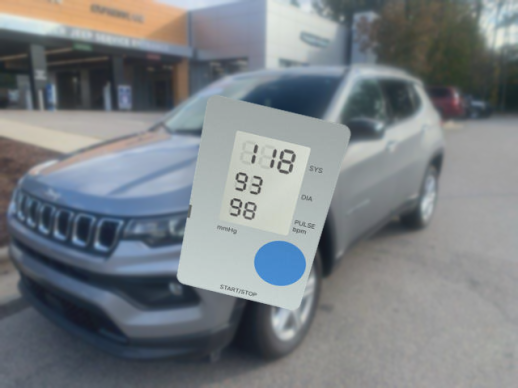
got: 98 bpm
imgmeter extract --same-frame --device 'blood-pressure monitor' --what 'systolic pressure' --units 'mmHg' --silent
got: 118 mmHg
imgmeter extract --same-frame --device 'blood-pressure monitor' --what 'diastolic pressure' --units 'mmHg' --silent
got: 93 mmHg
